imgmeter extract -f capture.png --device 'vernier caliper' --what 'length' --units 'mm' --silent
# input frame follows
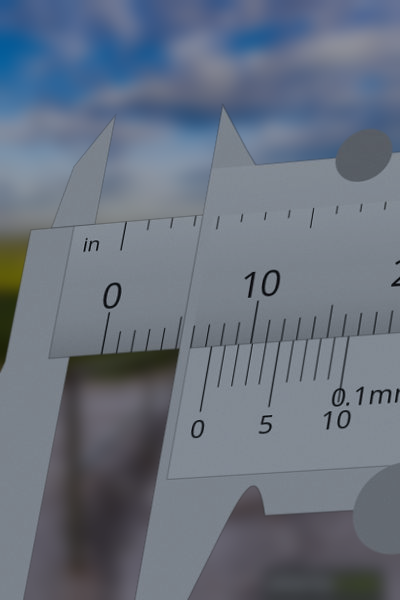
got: 7.4 mm
